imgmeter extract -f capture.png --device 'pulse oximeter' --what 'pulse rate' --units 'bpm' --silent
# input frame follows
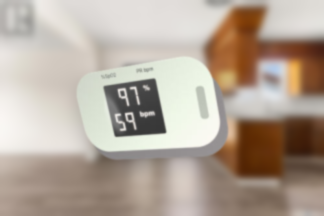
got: 59 bpm
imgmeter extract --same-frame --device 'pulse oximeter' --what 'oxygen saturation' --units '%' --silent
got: 97 %
